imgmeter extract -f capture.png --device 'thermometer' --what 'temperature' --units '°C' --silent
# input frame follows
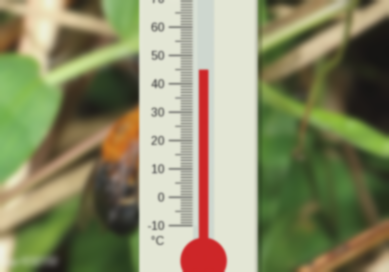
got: 45 °C
